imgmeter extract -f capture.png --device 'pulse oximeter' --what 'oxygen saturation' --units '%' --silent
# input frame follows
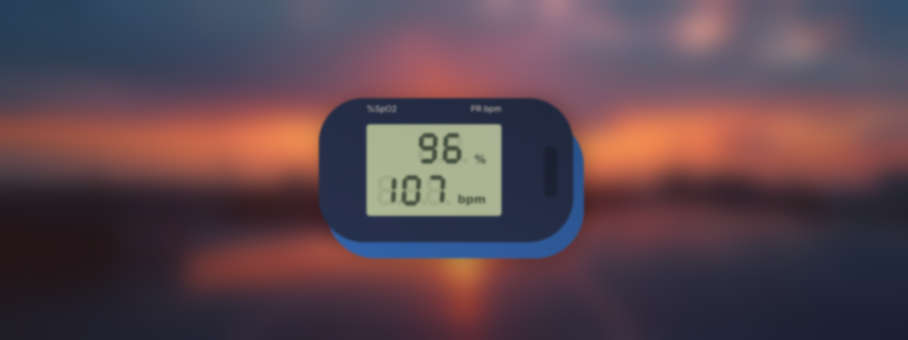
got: 96 %
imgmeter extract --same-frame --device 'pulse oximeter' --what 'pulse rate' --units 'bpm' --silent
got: 107 bpm
